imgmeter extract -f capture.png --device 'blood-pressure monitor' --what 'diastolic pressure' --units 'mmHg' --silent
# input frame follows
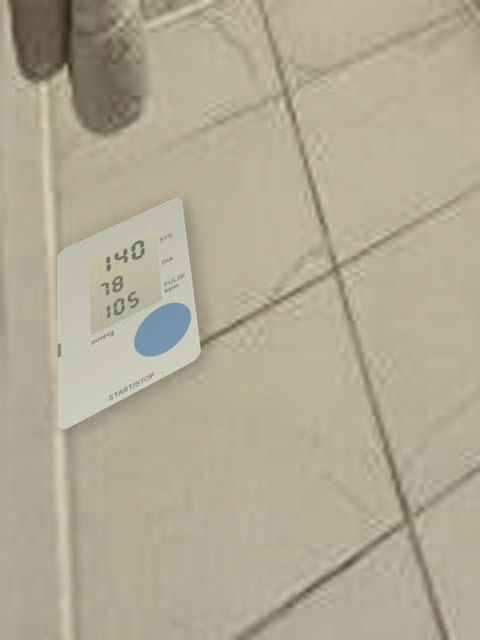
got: 78 mmHg
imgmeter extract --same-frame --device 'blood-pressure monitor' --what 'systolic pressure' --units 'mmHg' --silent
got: 140 mmHg
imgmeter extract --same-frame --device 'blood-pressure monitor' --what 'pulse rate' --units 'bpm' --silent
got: 105 bpm
